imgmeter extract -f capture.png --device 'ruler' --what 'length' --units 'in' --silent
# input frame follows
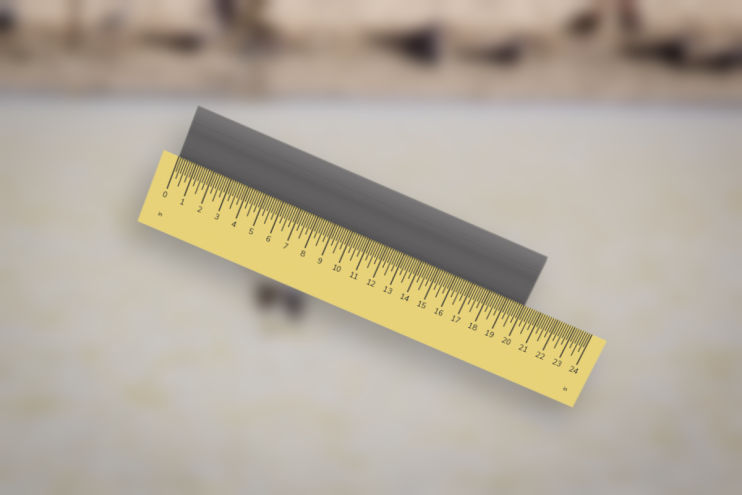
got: 20 in
